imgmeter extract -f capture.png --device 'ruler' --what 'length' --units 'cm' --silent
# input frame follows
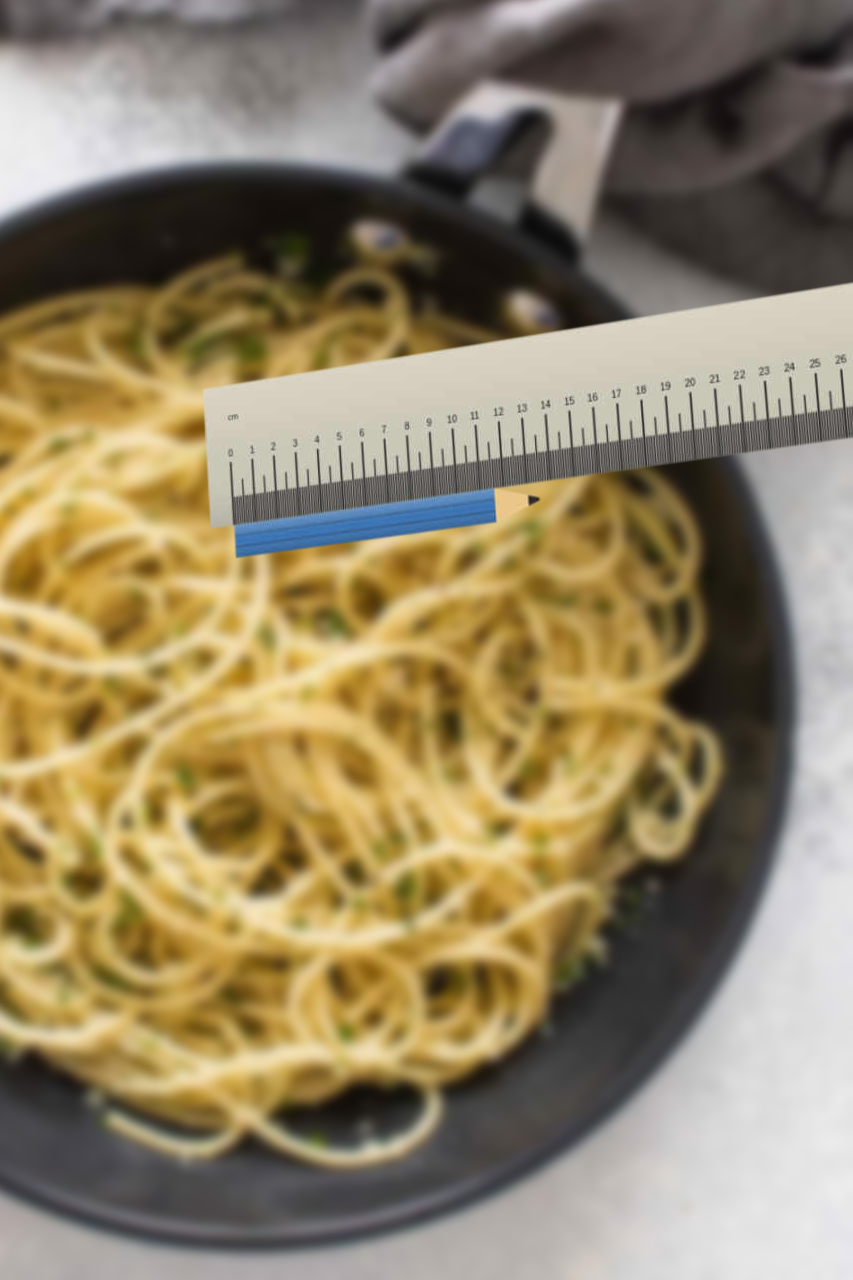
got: 13.5 cm
